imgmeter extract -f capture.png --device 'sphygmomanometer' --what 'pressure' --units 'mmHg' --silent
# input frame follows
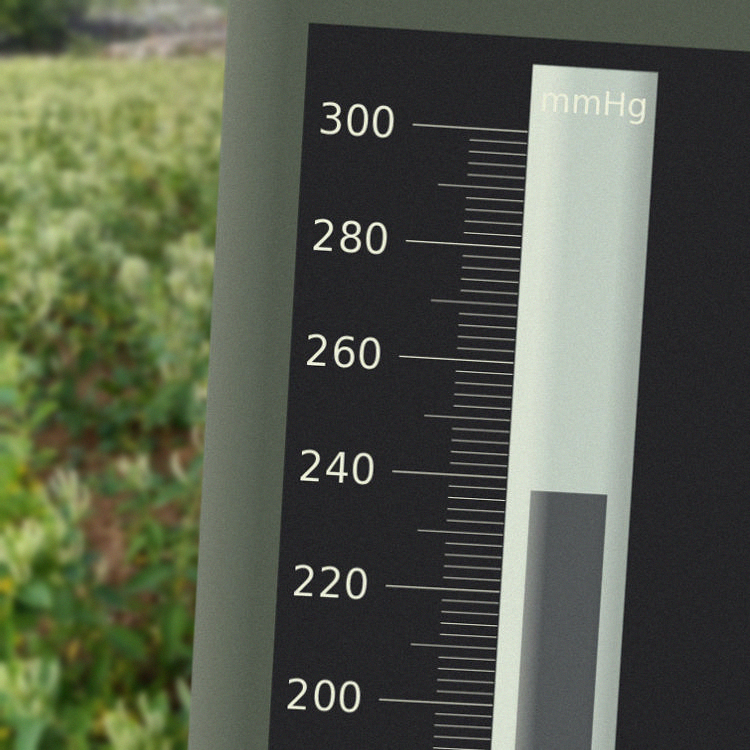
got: 238 mmHg
